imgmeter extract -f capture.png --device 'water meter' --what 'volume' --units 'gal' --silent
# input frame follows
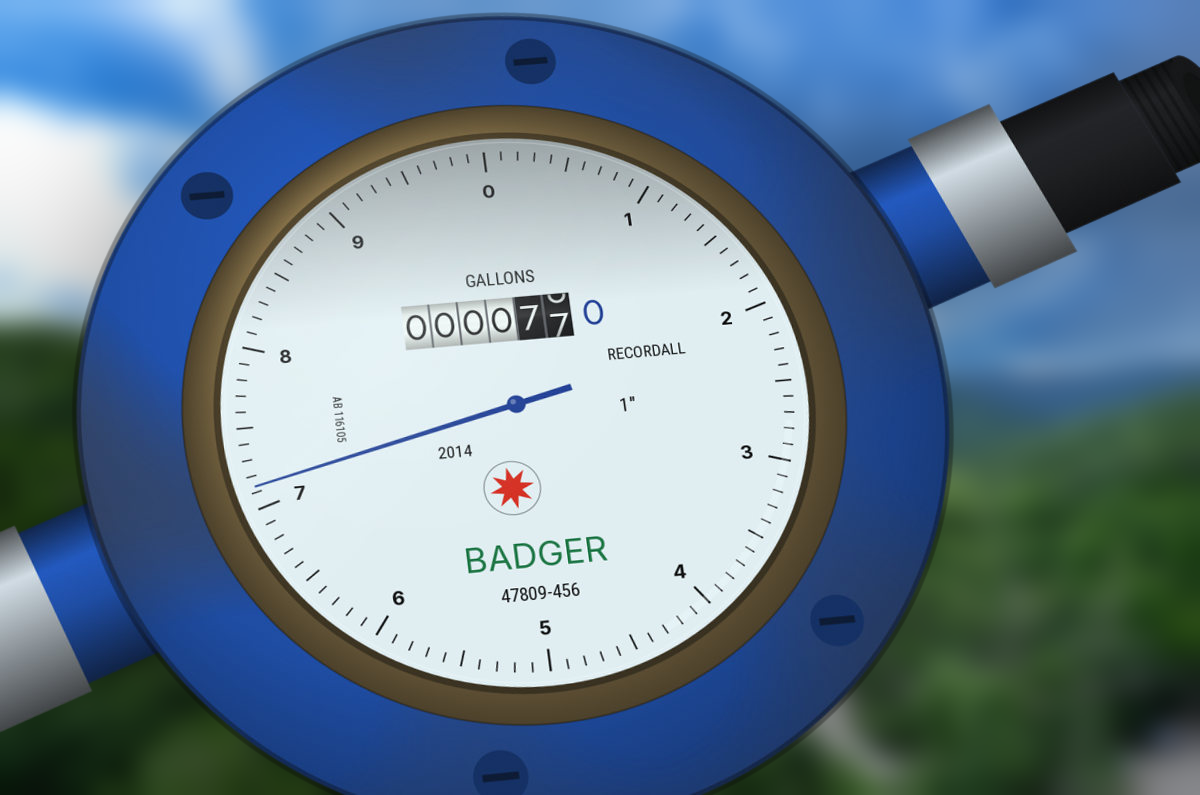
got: 767.1 gal
